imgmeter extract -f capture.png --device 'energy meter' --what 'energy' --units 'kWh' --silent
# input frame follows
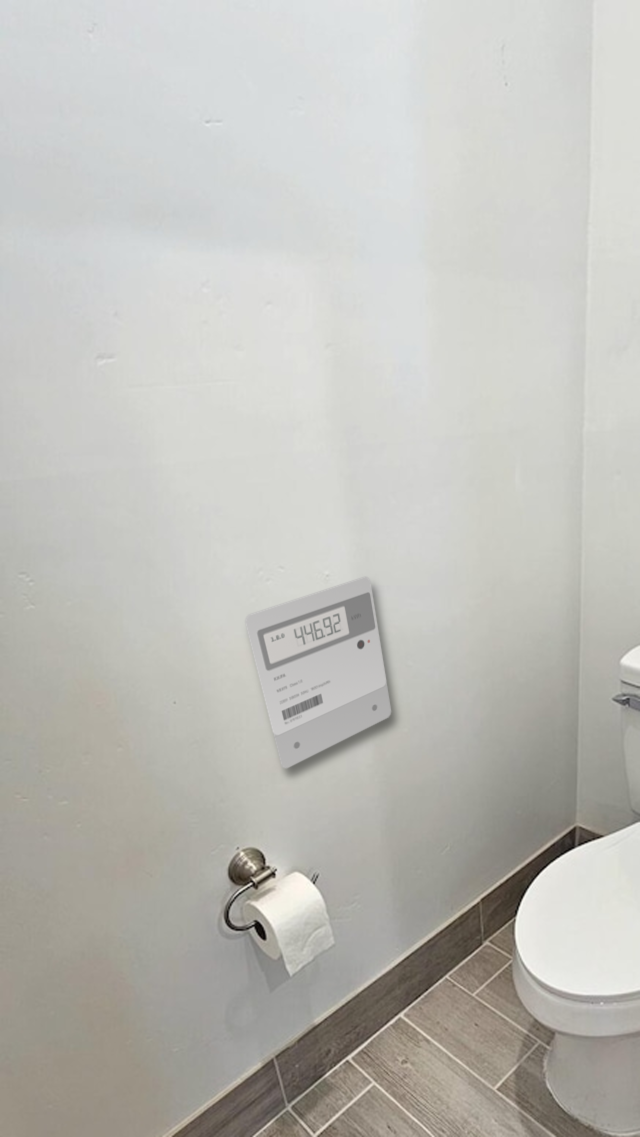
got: 446.92 kWh
